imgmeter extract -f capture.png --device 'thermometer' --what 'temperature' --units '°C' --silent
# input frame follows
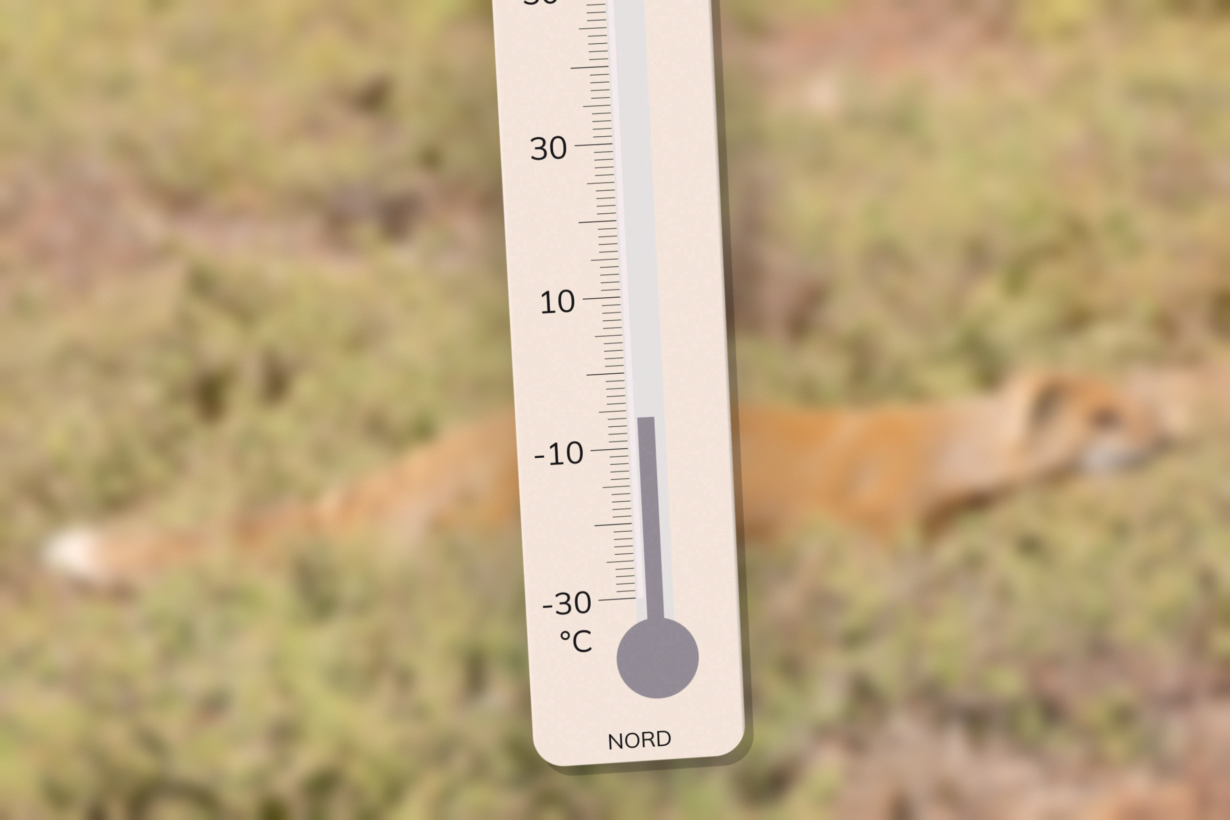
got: -6 °C
